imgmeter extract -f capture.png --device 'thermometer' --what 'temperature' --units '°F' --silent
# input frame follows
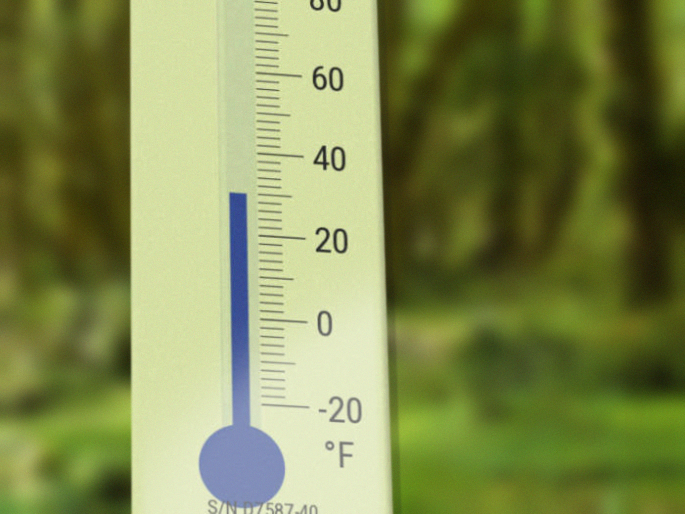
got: 30 °F
